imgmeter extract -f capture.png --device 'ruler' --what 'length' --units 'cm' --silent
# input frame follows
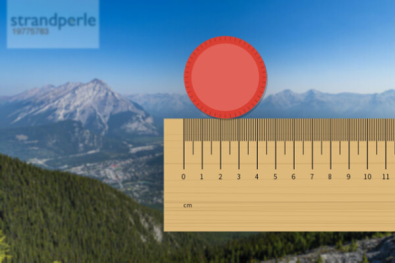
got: 4.5 cm
